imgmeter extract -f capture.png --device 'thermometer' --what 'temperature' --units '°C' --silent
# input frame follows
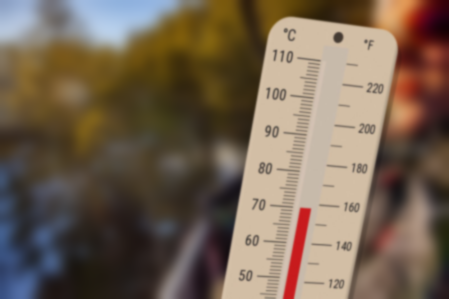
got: 70 °C
